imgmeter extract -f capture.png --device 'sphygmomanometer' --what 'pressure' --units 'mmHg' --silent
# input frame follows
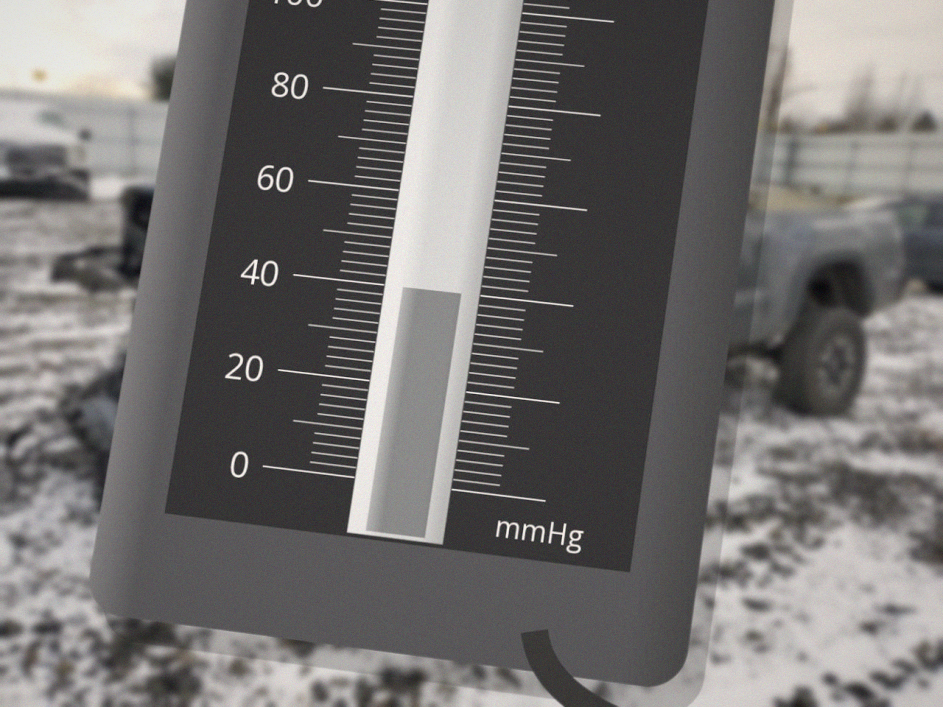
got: 40 mmHg
